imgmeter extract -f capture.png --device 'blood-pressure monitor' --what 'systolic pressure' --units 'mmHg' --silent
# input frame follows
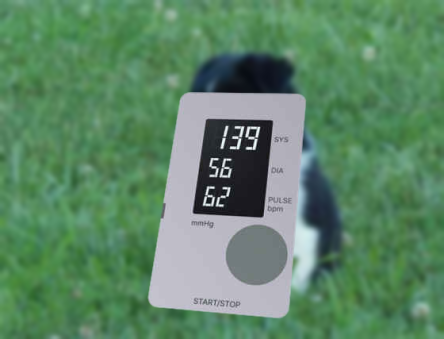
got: 139 mmHg
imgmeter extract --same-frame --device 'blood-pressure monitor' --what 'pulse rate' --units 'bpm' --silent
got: 62 bpm
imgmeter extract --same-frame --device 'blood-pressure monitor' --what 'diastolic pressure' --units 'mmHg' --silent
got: 56 mmHg
